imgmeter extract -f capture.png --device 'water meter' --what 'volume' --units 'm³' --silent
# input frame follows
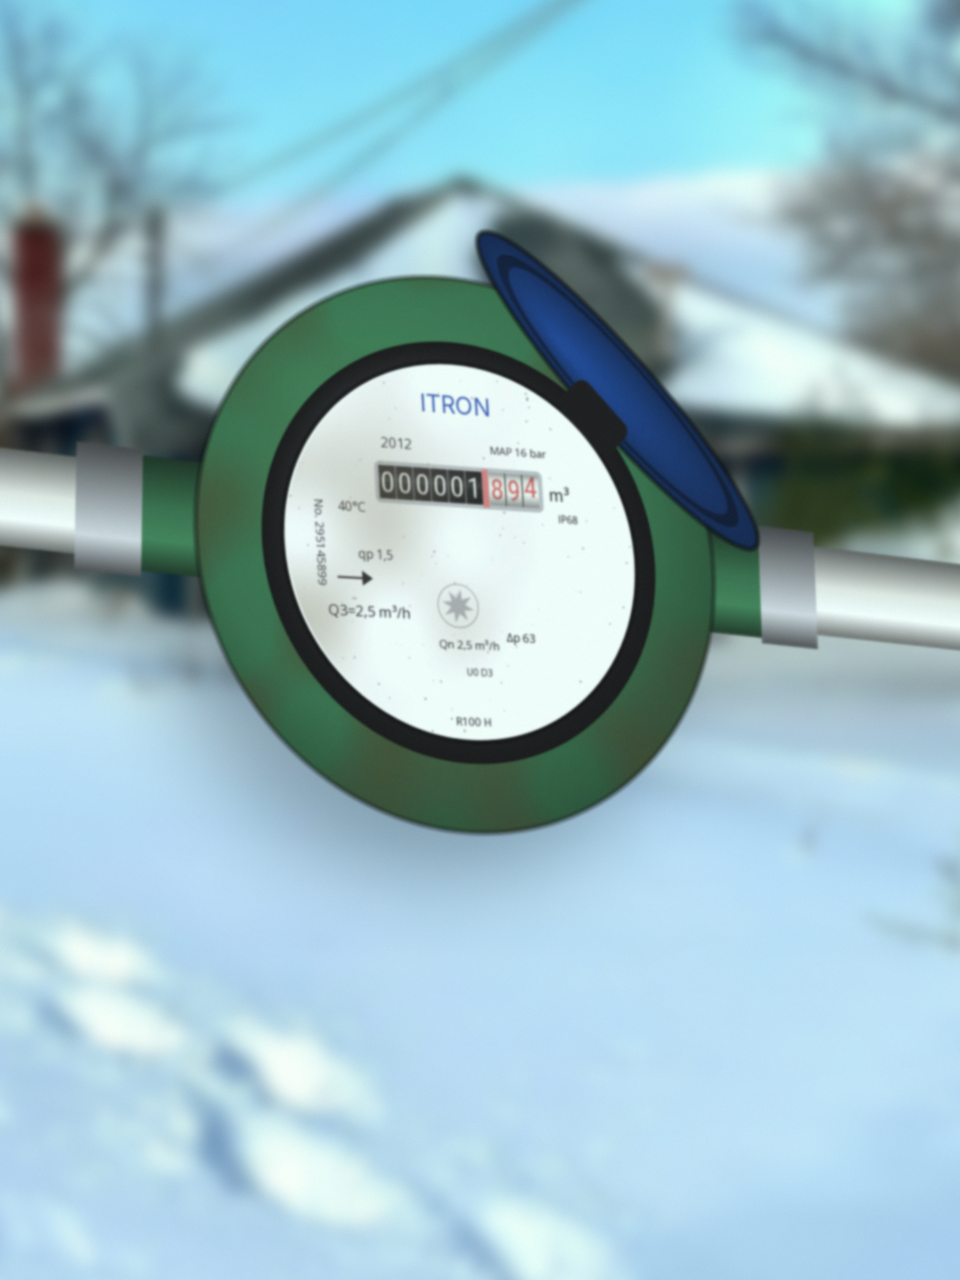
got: 1.894 m³
